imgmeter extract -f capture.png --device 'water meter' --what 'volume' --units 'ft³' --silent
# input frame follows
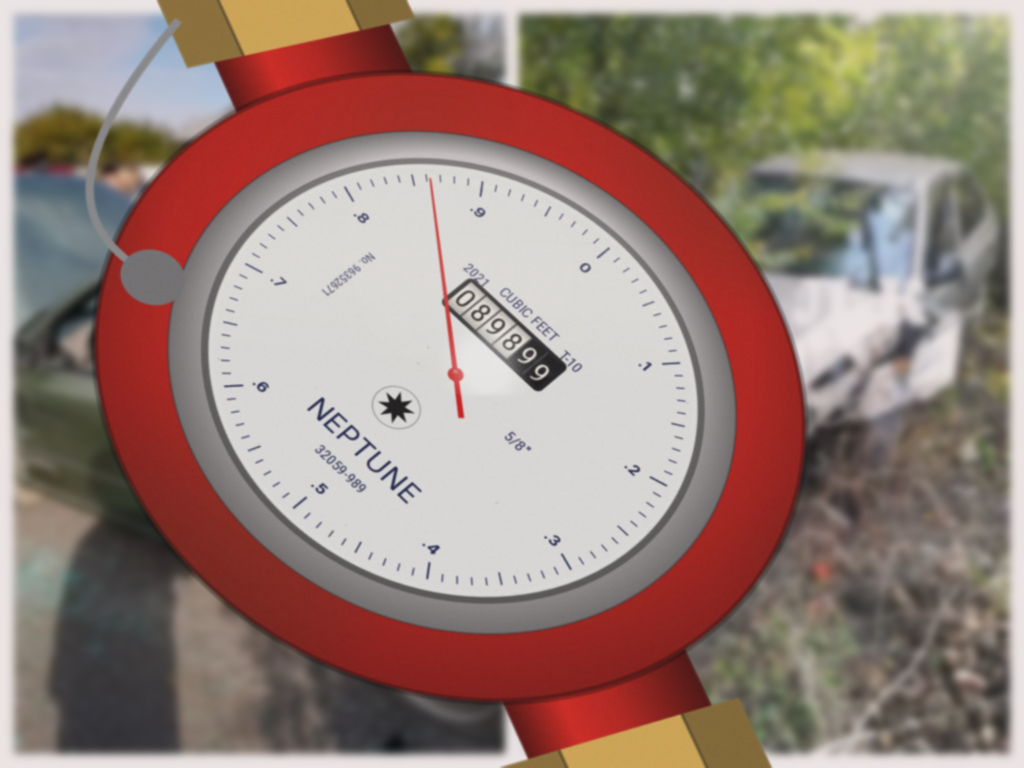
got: 89898.86 ft³
